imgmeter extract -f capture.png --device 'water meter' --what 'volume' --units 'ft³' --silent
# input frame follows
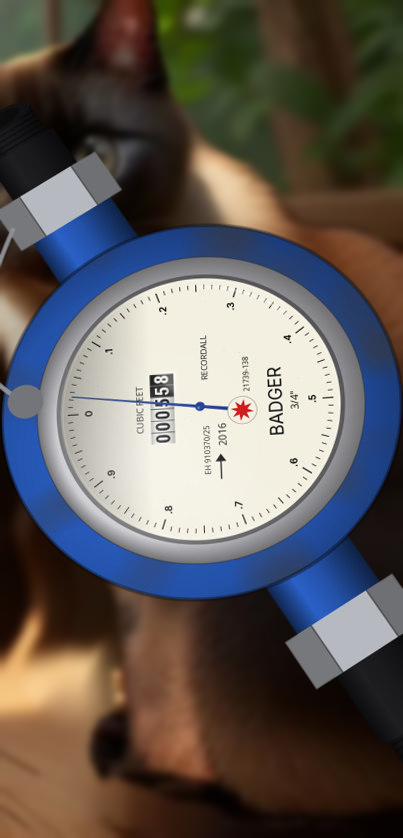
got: 558.02 ft³
